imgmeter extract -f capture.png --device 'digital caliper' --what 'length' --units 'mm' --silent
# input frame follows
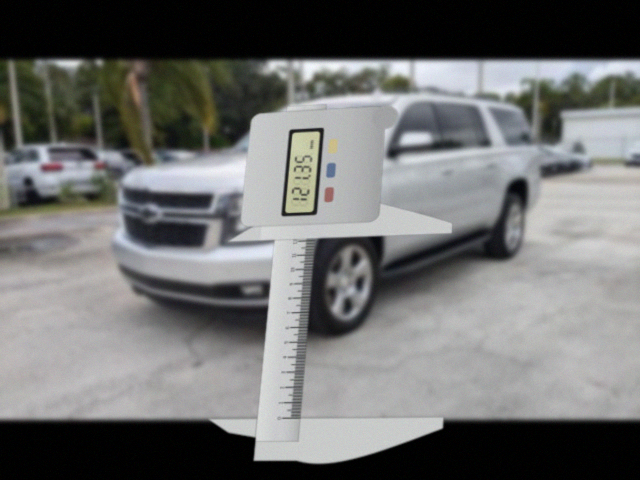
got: 121.35 mm
